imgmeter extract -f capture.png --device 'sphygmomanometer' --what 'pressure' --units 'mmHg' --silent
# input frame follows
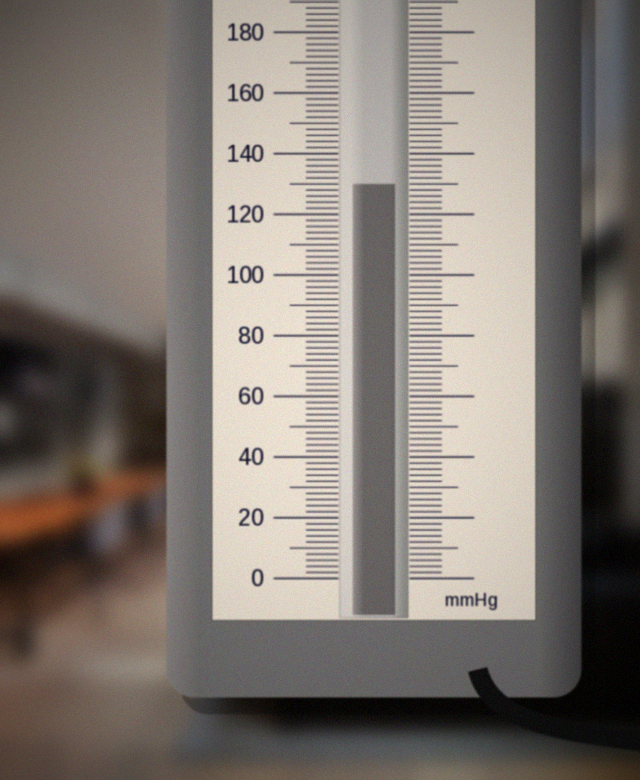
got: 130 mmHg
